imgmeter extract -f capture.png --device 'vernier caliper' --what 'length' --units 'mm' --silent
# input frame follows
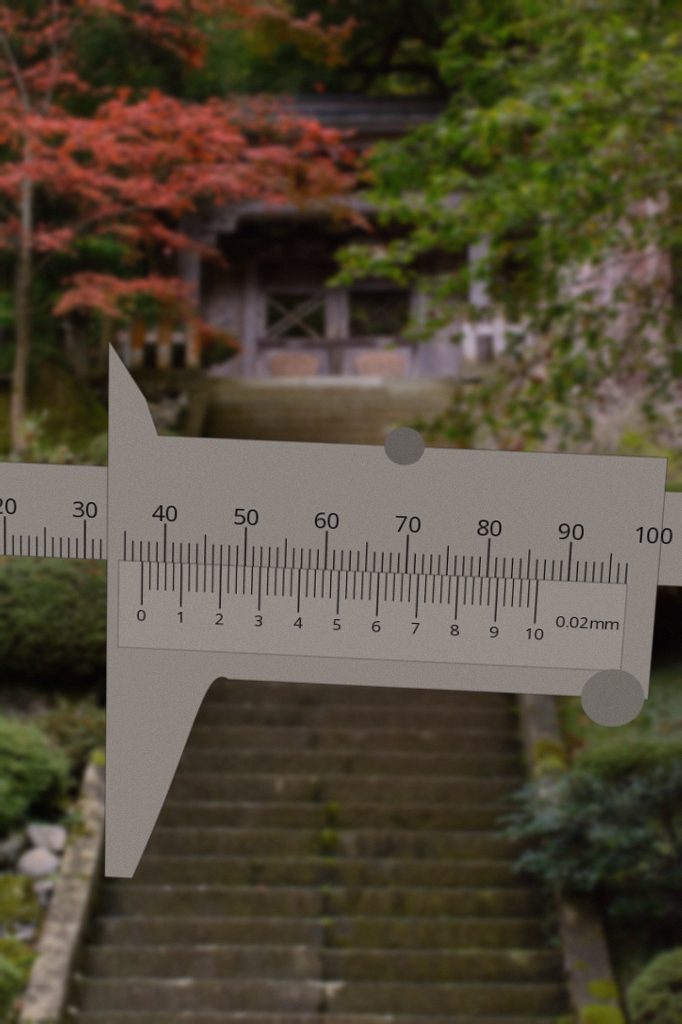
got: 37.2 mm
